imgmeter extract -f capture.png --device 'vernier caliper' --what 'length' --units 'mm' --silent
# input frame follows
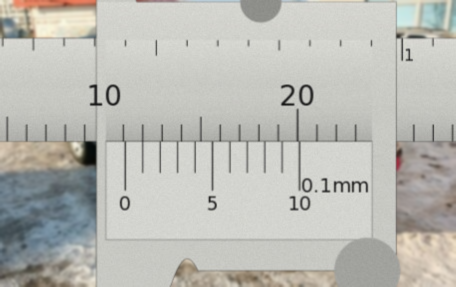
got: 11.1 mm
